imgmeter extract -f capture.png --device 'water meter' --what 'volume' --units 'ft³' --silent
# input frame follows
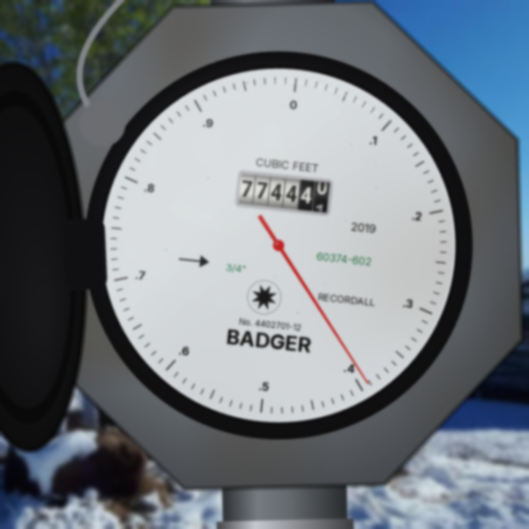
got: 774440.39 ft³
